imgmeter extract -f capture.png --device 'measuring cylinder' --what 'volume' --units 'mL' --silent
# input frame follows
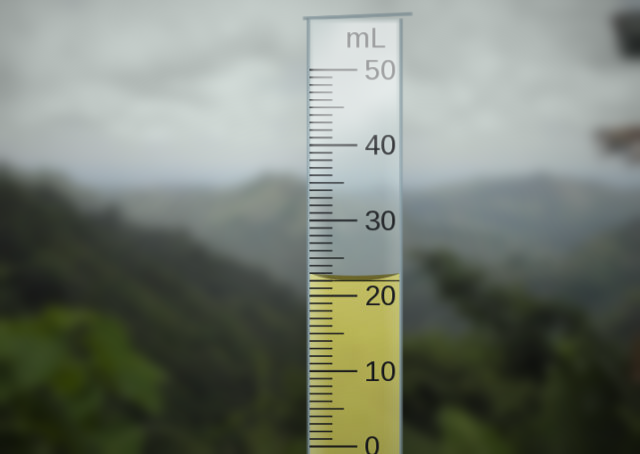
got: 22 mL
